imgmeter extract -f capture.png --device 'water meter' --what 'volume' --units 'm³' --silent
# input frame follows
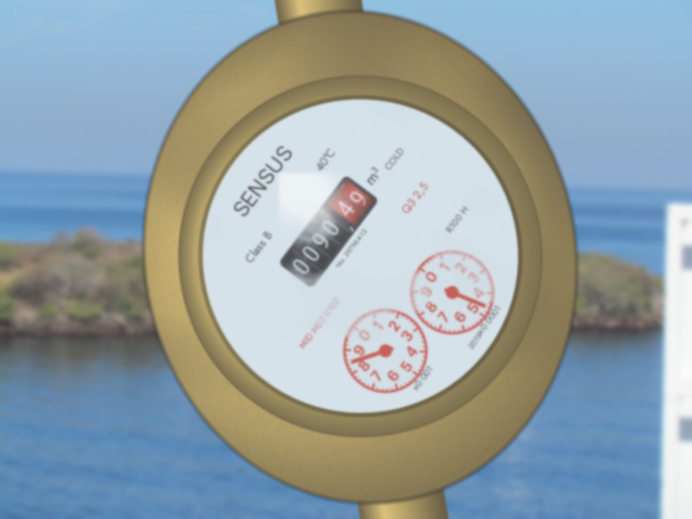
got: 90.4884 m³
